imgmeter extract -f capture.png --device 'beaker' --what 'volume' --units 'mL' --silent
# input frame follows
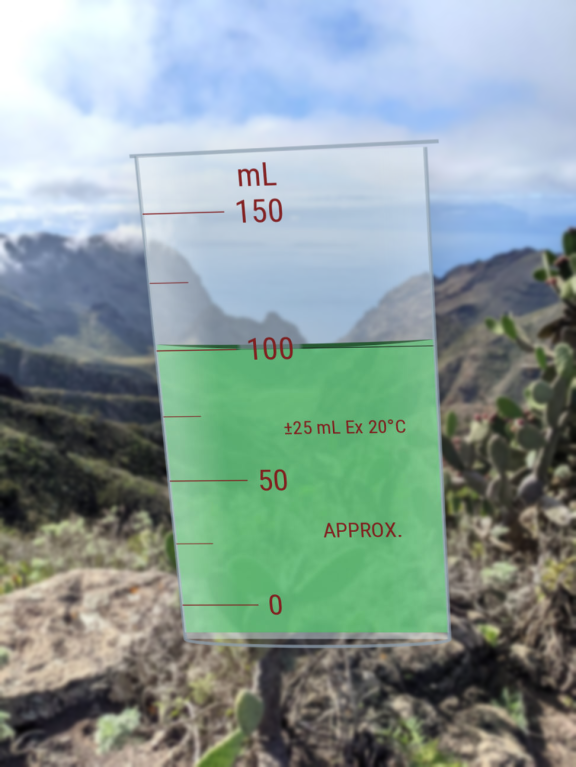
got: 100 mL
